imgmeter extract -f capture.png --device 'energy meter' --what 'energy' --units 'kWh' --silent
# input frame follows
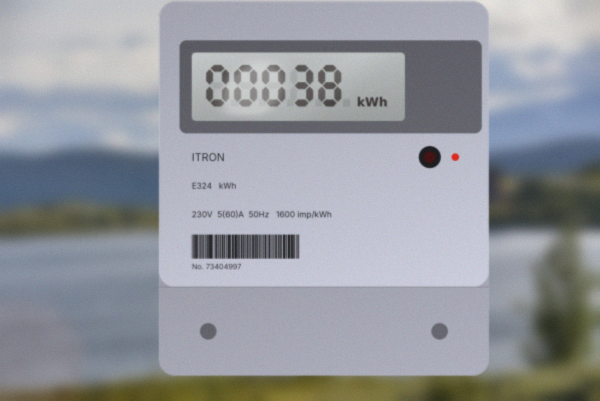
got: 38 kWh
